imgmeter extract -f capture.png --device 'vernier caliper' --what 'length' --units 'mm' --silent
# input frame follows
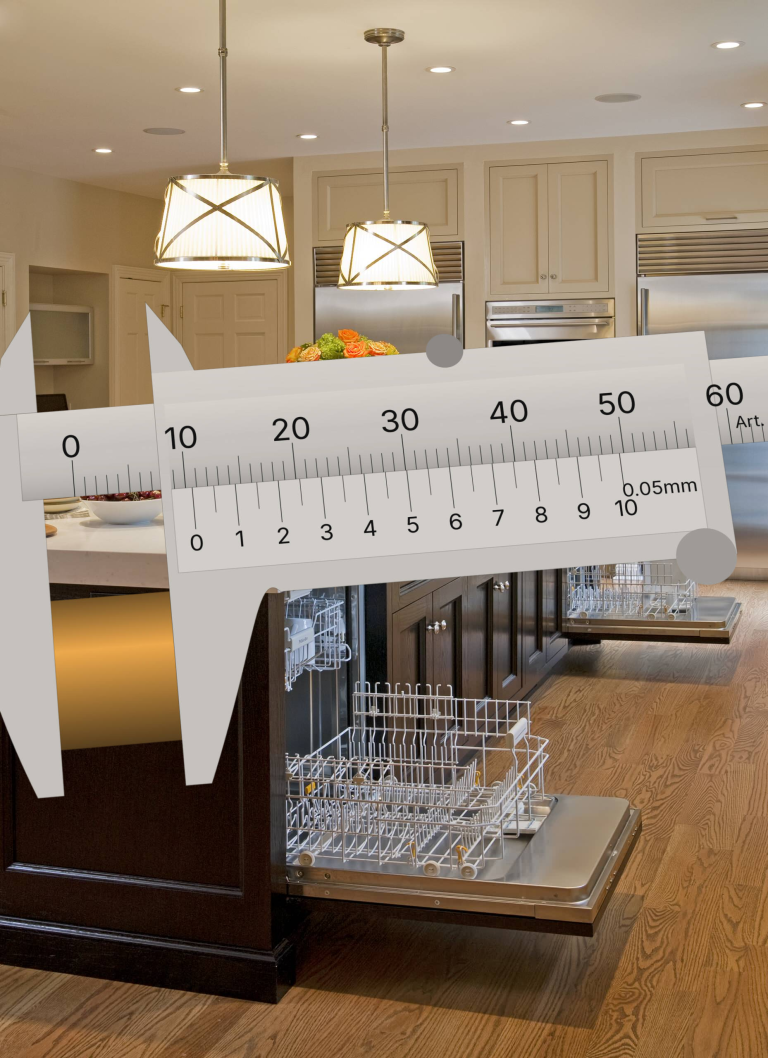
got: 10.6 mm
